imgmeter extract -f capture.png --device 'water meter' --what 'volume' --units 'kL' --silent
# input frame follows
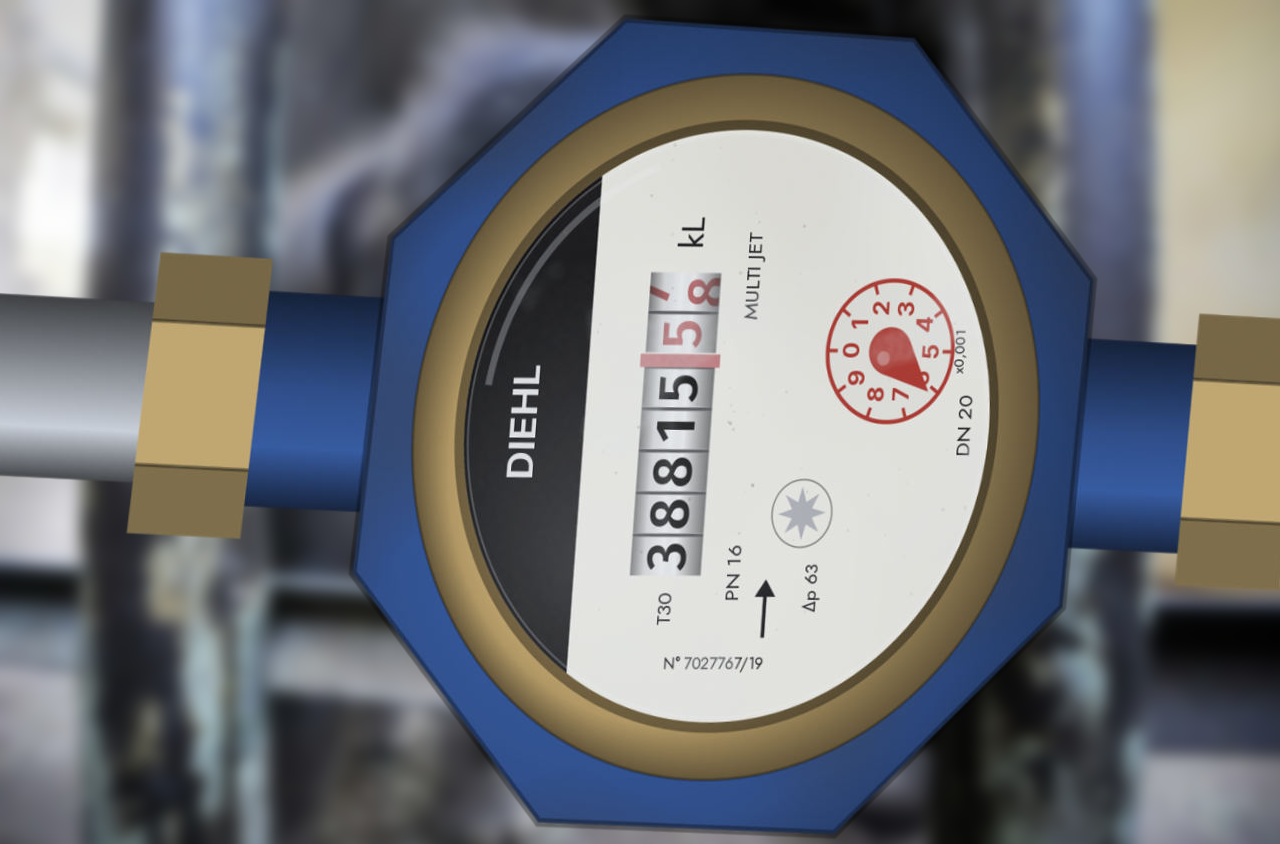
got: 38815.576 kL
